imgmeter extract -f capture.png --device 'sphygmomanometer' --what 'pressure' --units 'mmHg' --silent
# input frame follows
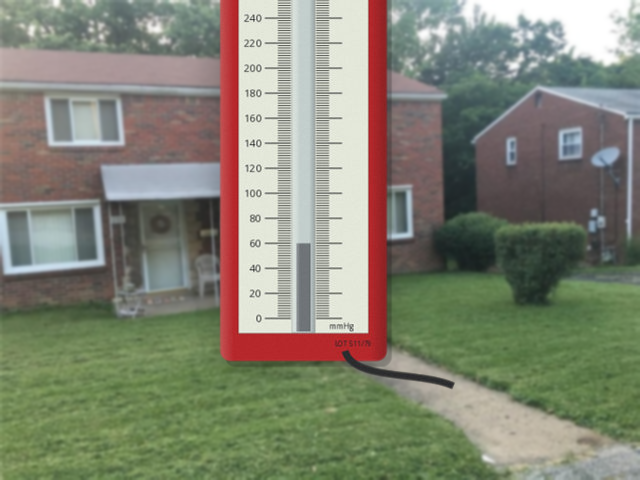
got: 60 mmHg
